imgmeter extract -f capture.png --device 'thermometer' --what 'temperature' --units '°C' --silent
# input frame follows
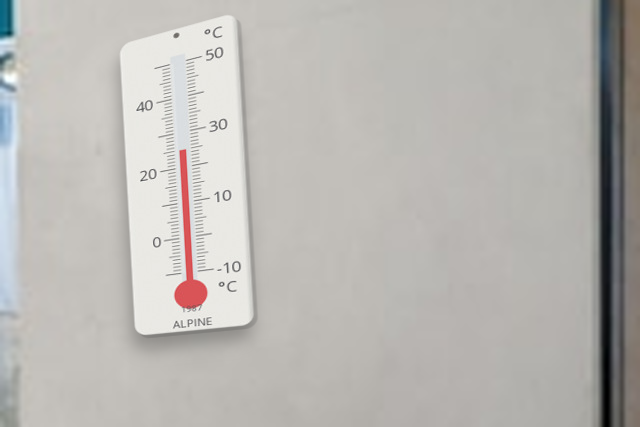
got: 25 °C
